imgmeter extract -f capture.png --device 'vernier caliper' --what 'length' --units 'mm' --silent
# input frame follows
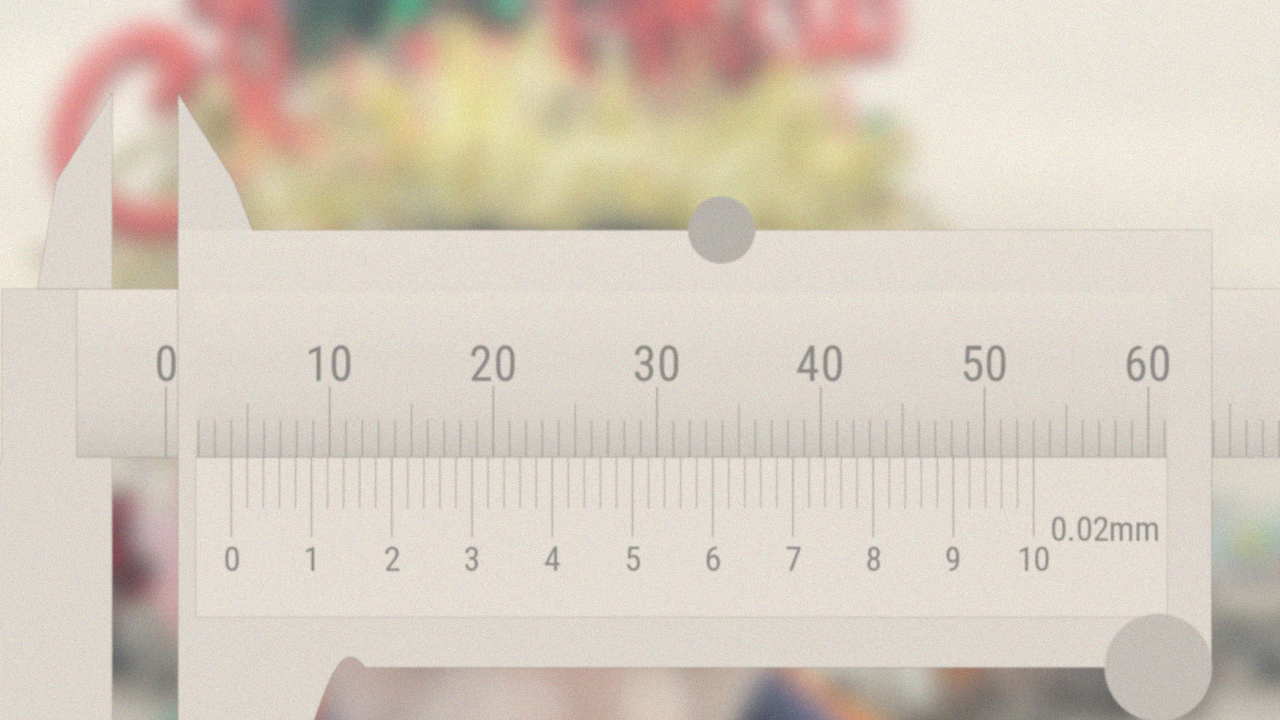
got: 4.0 mm
